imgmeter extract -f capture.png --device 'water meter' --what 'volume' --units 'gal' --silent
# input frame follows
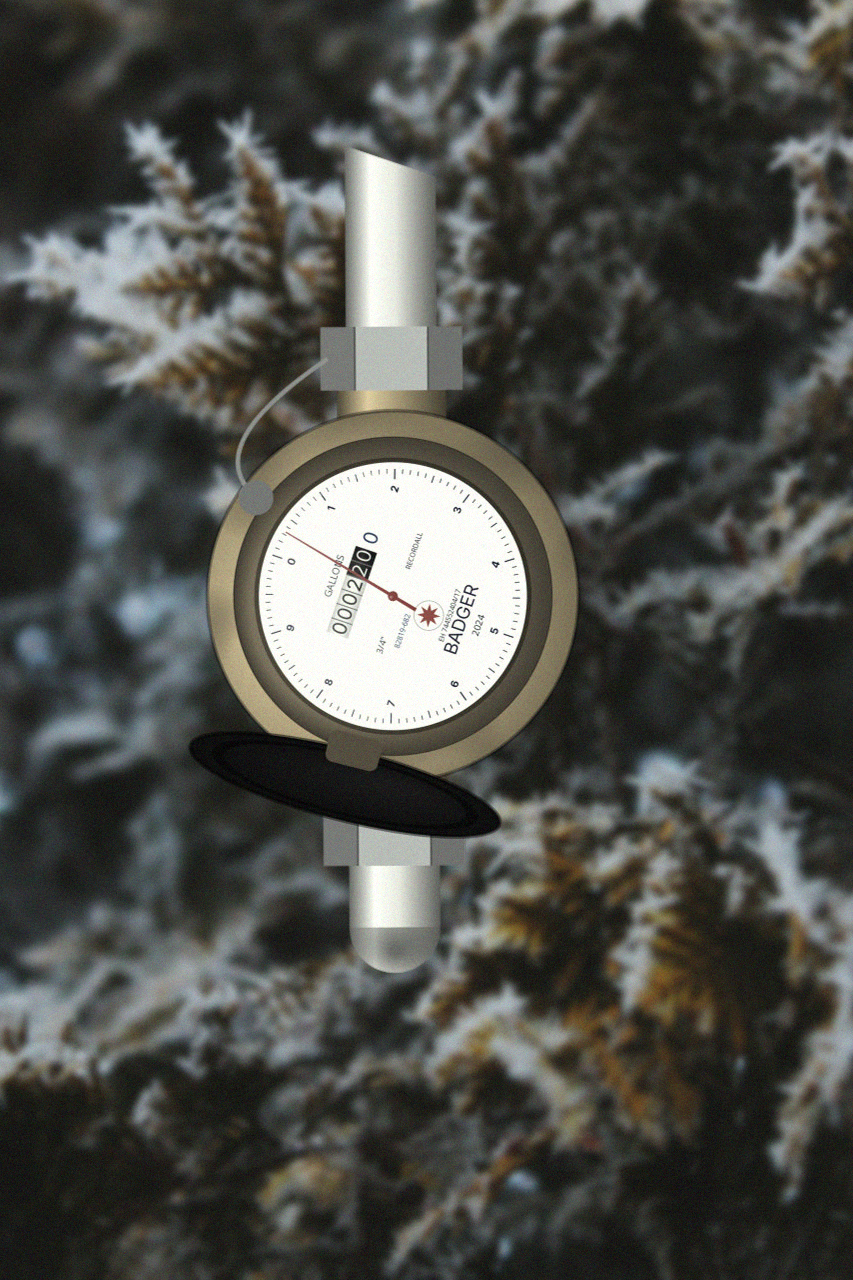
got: 2200.3 gal
